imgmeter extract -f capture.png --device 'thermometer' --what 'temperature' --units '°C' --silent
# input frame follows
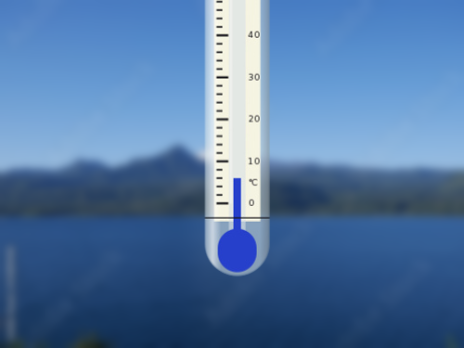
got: 6 °C
